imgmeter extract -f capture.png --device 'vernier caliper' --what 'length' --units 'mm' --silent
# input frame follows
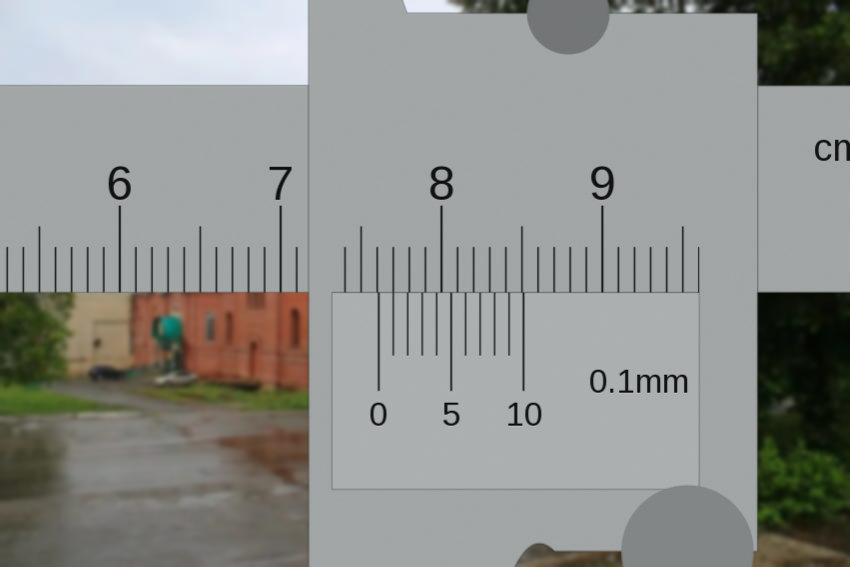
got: 76.1 mm
